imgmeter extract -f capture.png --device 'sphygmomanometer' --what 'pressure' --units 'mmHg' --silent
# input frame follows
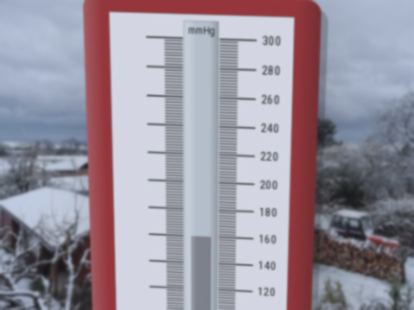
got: 160 mmHg
